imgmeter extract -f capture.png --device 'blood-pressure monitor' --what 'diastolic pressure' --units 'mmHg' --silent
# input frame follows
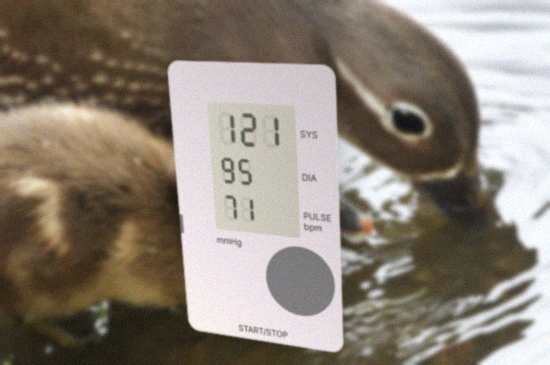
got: 95 mmHg
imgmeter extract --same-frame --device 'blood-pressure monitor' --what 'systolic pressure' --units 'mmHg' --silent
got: 121 mmHg
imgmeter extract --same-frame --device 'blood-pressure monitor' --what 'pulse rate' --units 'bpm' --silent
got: 71 bpm
